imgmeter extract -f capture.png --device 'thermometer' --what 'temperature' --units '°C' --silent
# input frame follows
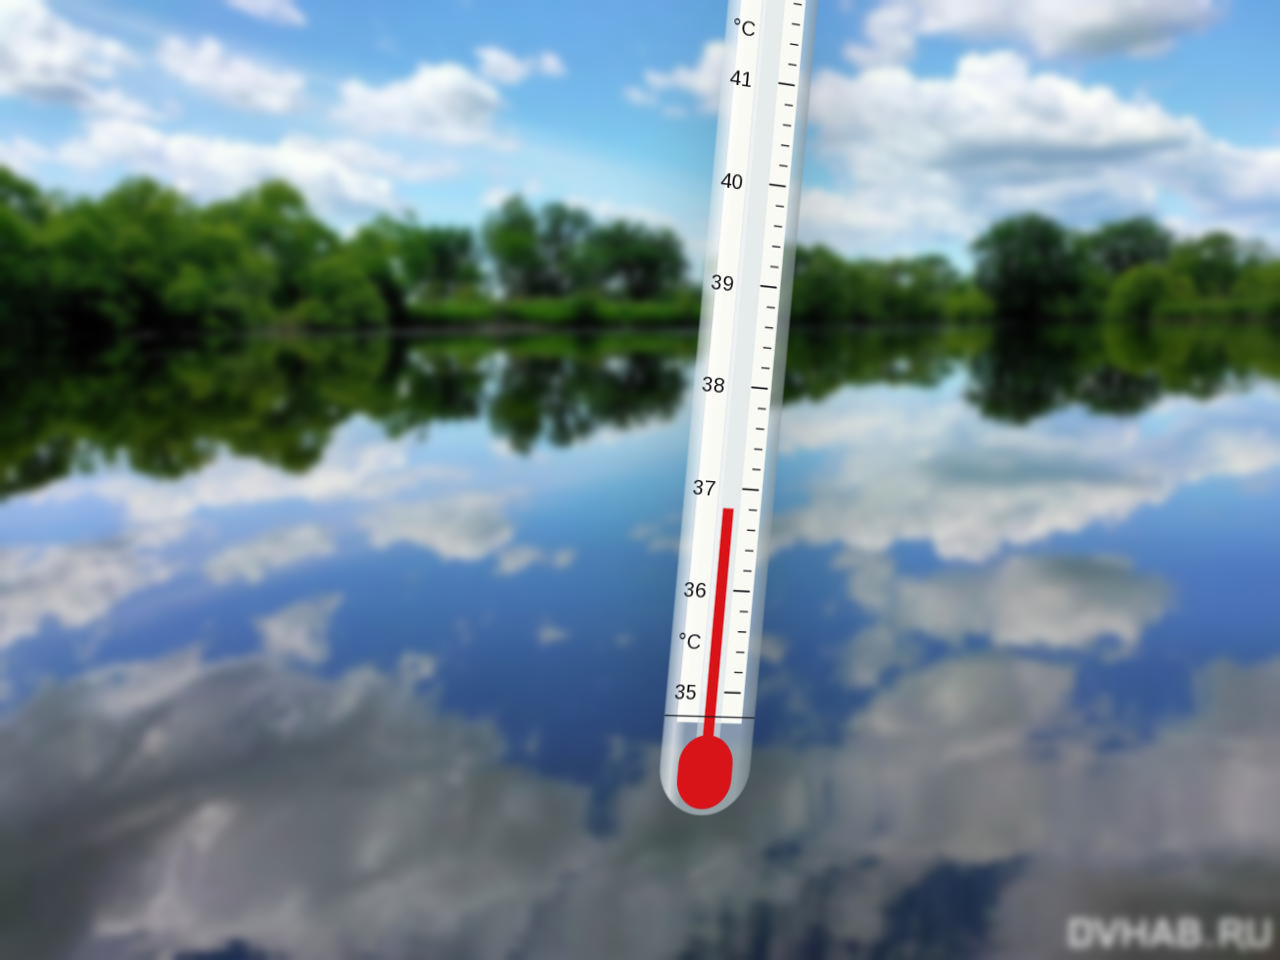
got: 36.8 °C
